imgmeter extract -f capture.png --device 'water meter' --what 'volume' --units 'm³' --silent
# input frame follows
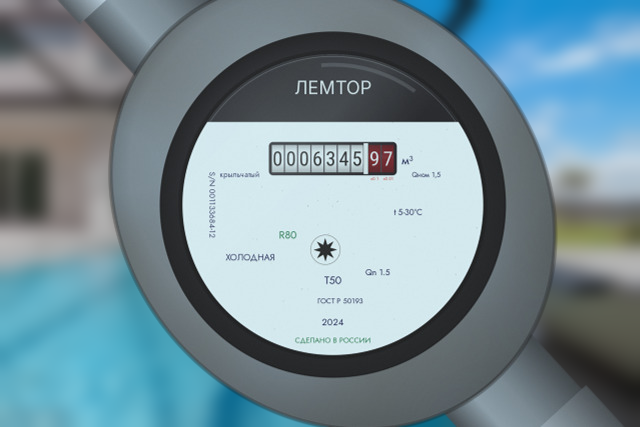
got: 6345.97 m³
